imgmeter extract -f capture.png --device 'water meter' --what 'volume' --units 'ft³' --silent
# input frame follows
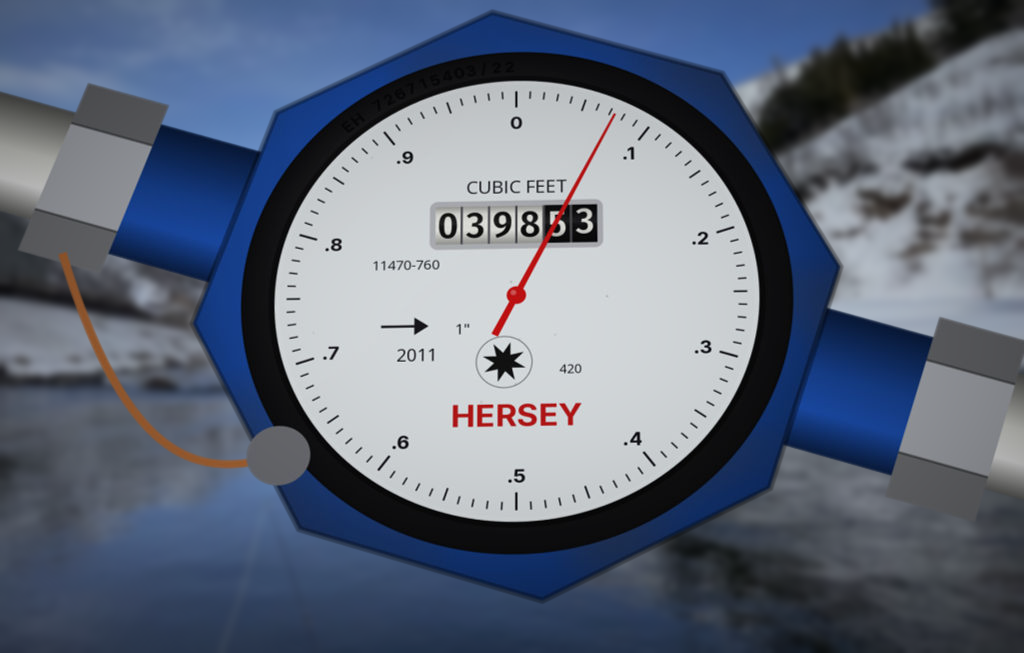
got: 39853.07 ft³
